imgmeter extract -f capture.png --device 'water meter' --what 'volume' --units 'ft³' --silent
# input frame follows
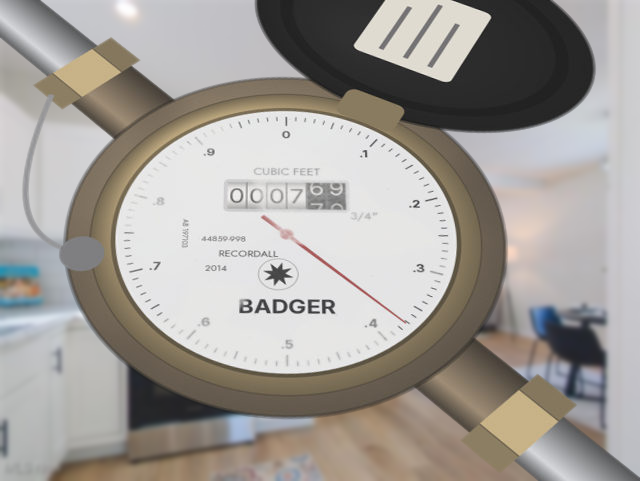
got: 769.37 ft³
